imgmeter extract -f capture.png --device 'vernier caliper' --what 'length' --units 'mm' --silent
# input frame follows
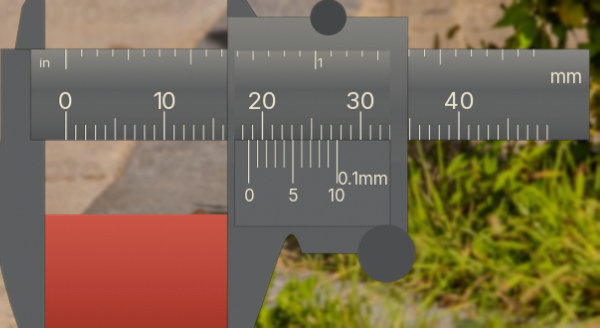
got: 18.6 mm
